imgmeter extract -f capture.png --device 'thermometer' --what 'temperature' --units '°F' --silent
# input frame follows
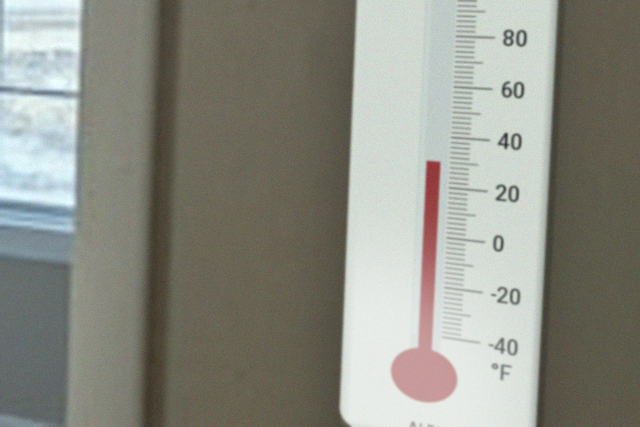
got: 30 °F
